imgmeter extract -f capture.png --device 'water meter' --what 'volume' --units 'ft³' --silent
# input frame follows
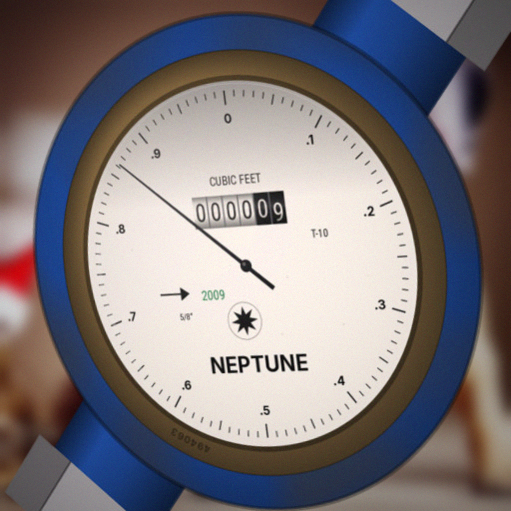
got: 8.86 ft³
